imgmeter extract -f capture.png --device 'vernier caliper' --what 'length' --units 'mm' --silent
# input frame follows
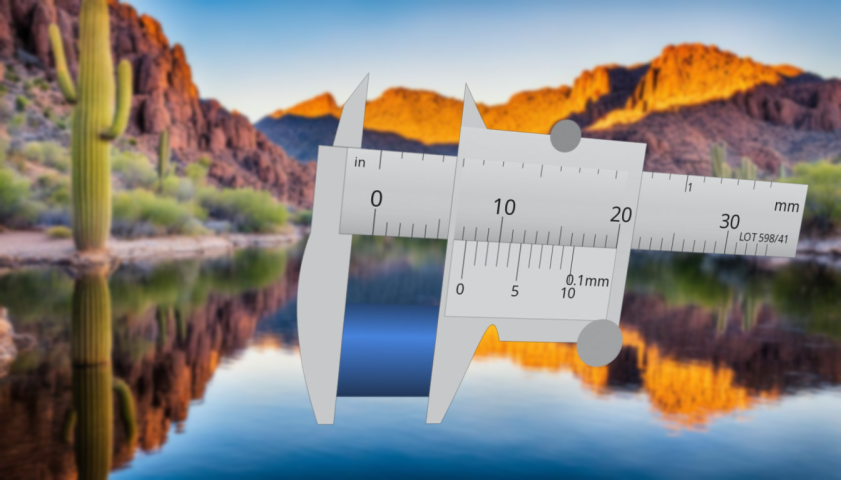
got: 7.3 mm
